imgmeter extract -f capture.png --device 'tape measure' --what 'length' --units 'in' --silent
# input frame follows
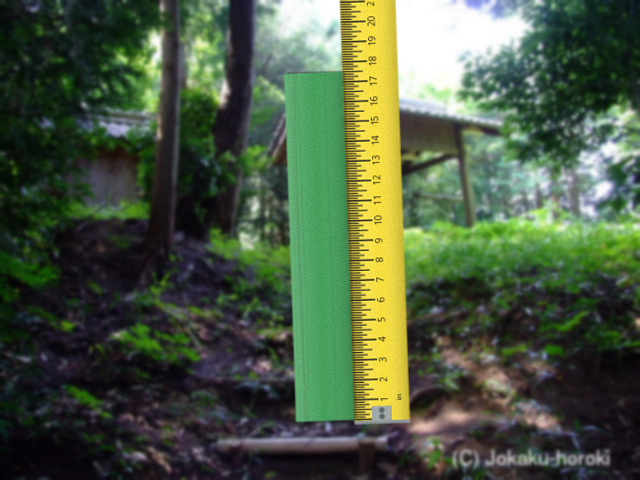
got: 17.5 in
